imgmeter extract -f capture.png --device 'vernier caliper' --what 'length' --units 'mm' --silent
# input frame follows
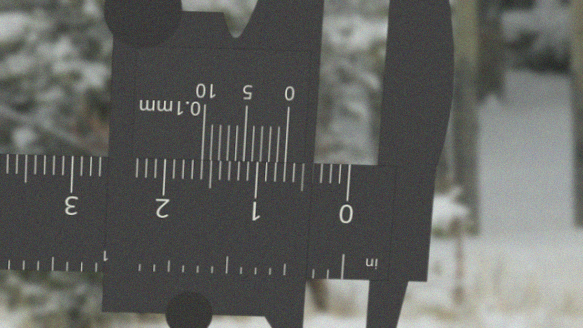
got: 7.0 mm
